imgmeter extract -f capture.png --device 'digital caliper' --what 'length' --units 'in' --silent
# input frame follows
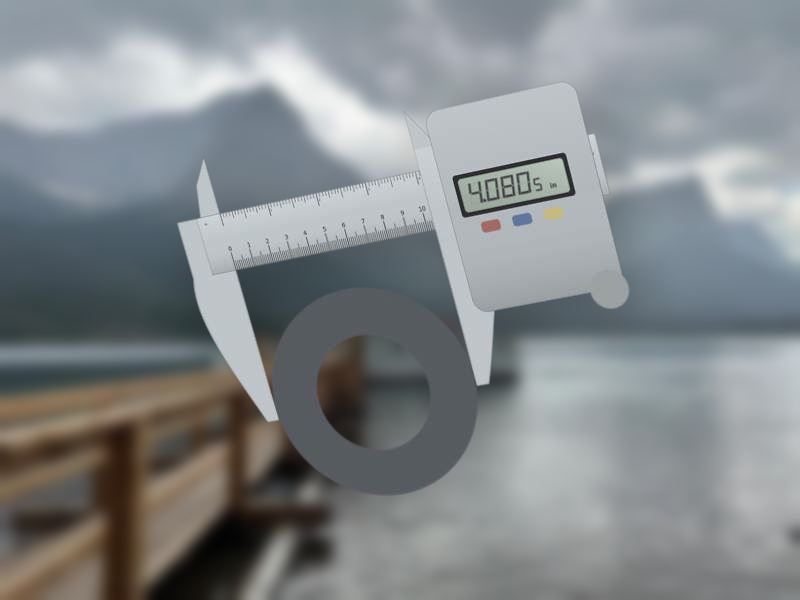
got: 4.0805 in
